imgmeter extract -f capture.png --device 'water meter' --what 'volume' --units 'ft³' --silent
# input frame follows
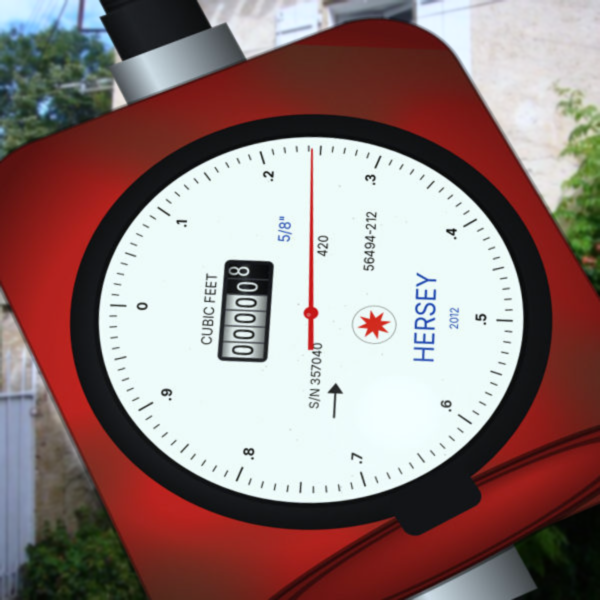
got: 8.24 ft³
